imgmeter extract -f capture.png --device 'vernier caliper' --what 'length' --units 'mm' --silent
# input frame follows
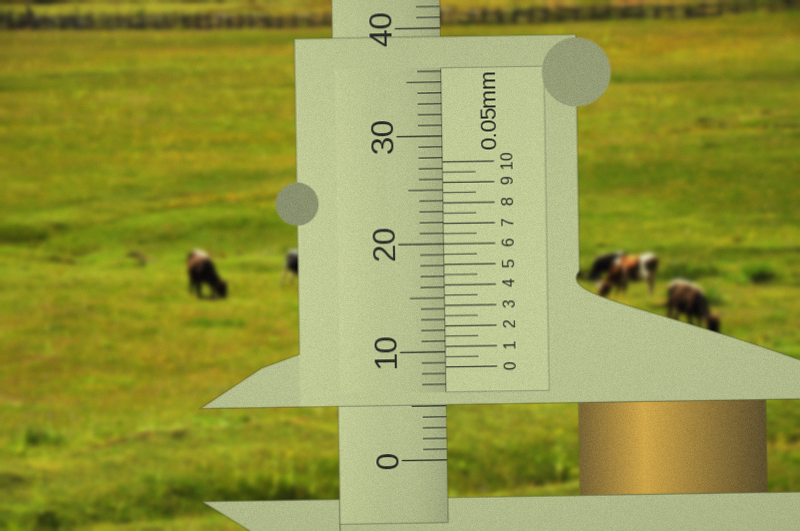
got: 8.6 mm
